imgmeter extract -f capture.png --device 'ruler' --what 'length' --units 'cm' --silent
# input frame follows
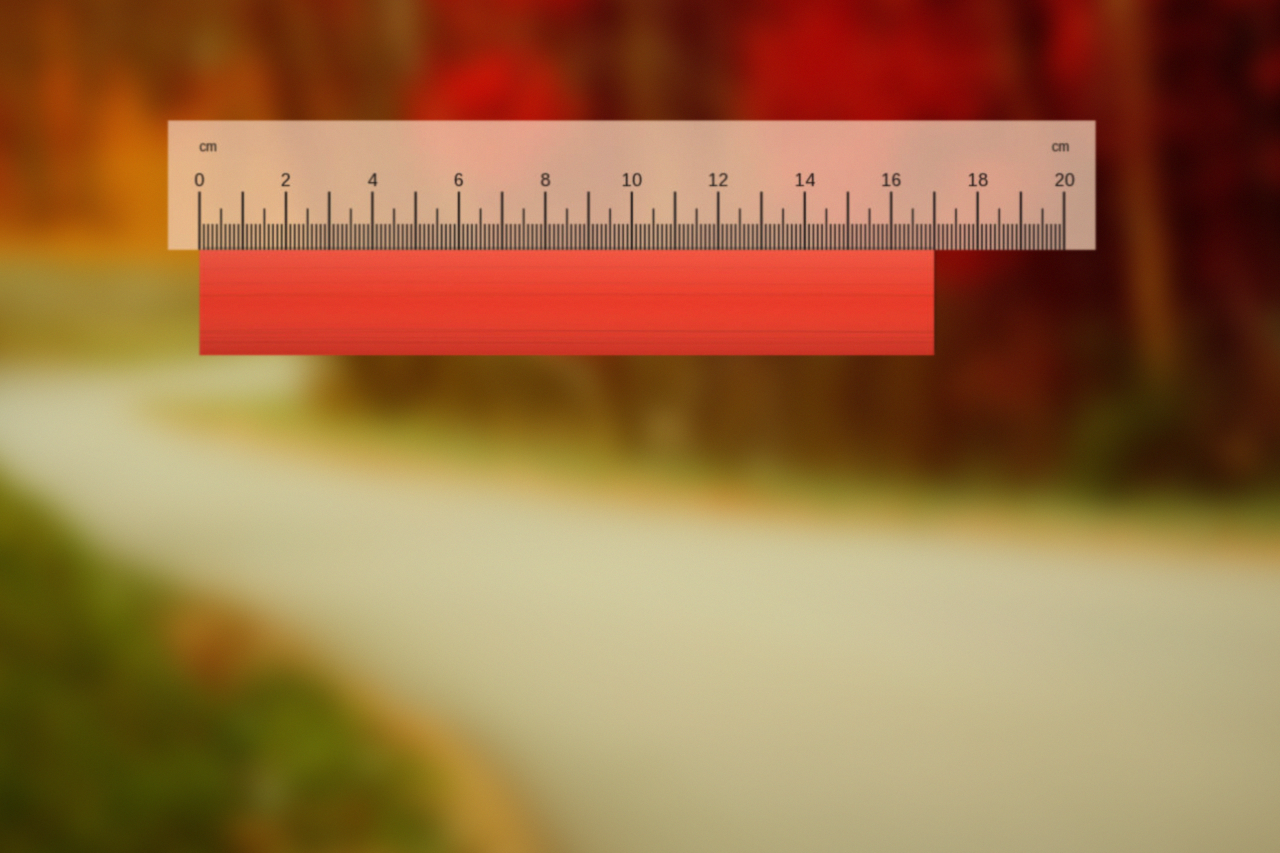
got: 17 cm
